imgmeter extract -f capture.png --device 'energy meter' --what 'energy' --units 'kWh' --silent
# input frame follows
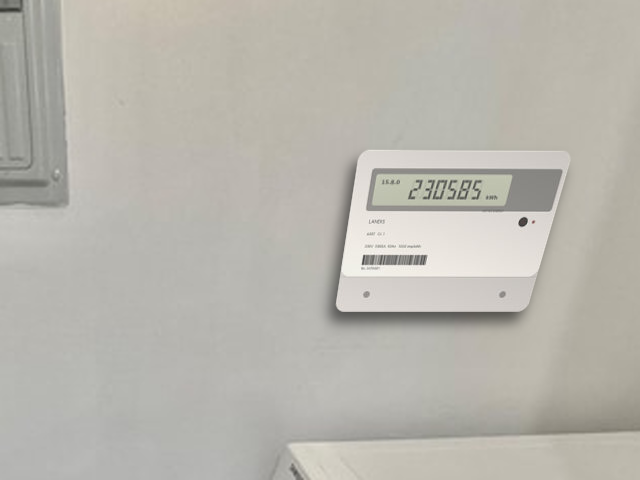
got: 230585 kWh
